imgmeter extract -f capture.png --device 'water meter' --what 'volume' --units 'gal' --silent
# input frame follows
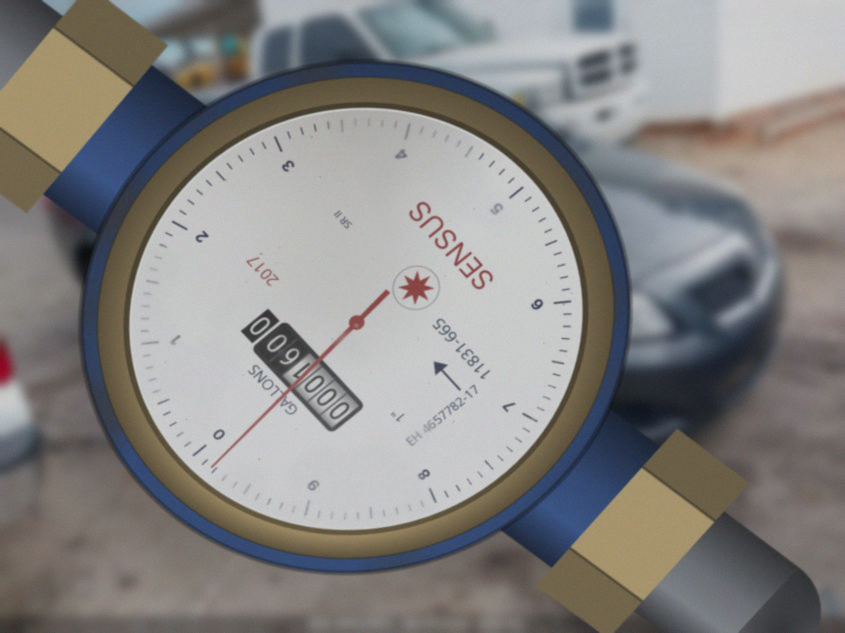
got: 1599.8 gal
